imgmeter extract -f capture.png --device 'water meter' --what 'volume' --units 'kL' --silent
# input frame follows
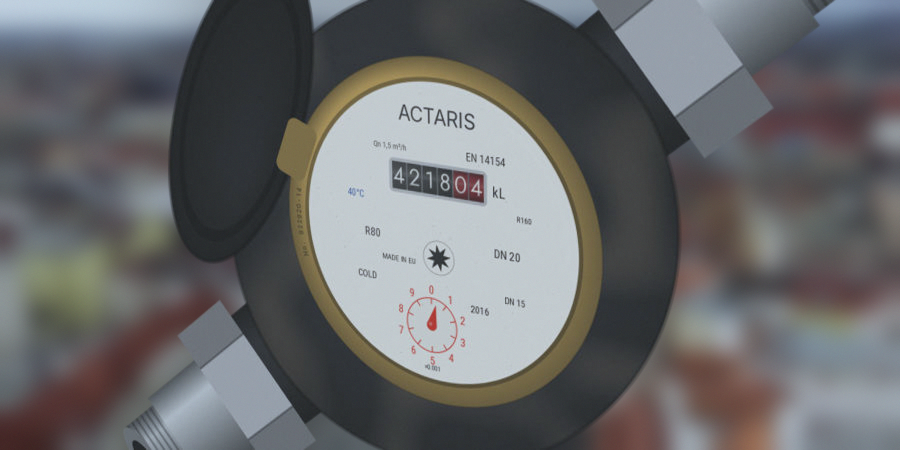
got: 4218.040 kL
